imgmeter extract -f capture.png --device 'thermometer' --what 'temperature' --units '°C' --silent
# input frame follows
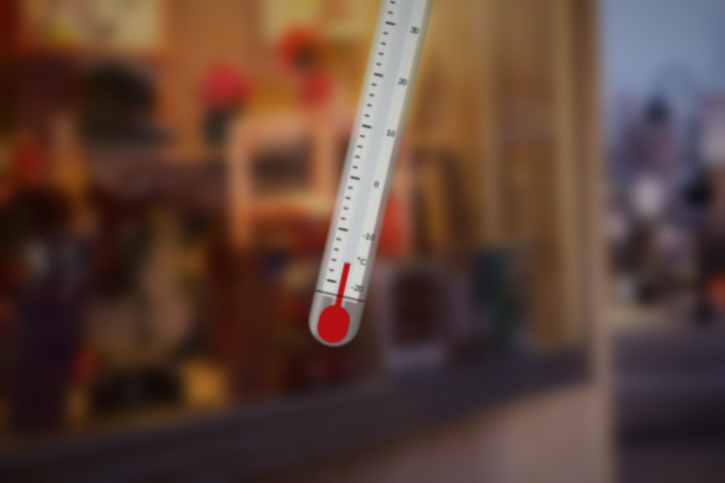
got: -16 °C
